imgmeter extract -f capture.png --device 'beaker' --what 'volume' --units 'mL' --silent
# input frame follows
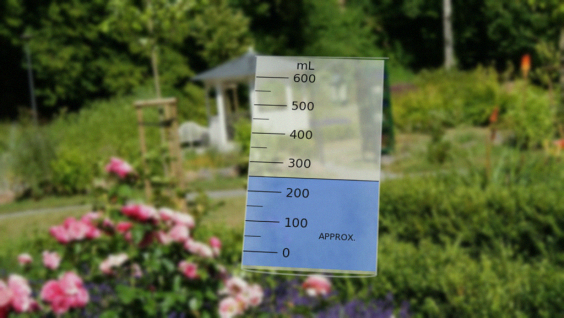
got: 250 mL
